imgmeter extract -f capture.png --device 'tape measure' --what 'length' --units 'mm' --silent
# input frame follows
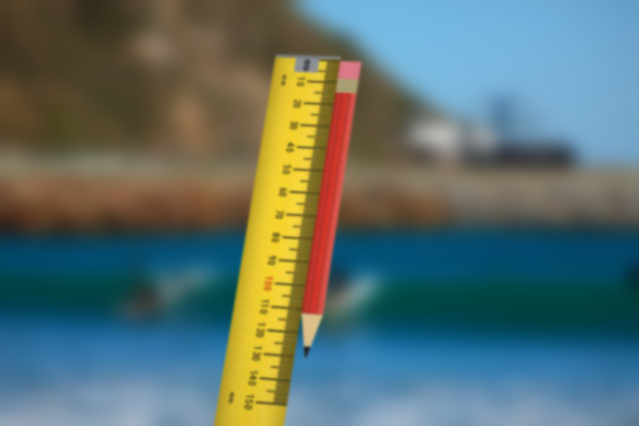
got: 130 mm
